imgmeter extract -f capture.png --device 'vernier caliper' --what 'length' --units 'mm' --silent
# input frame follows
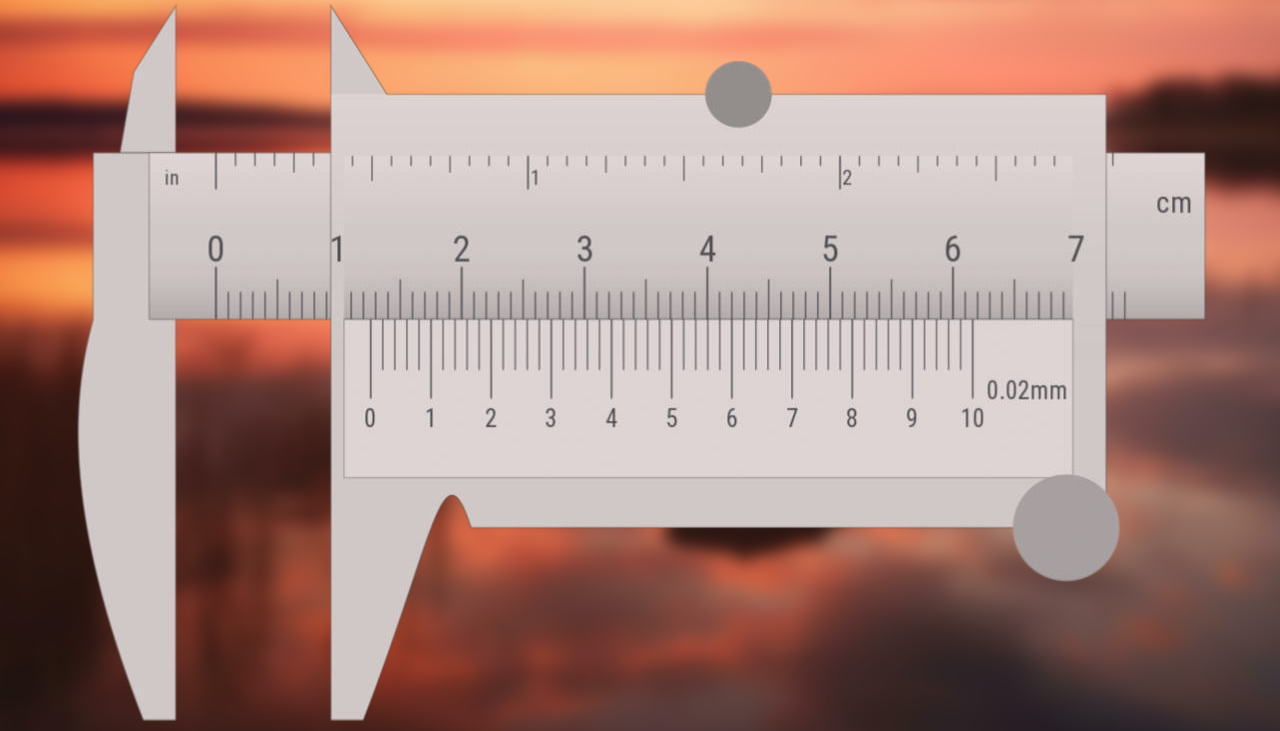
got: 12.6 mm
